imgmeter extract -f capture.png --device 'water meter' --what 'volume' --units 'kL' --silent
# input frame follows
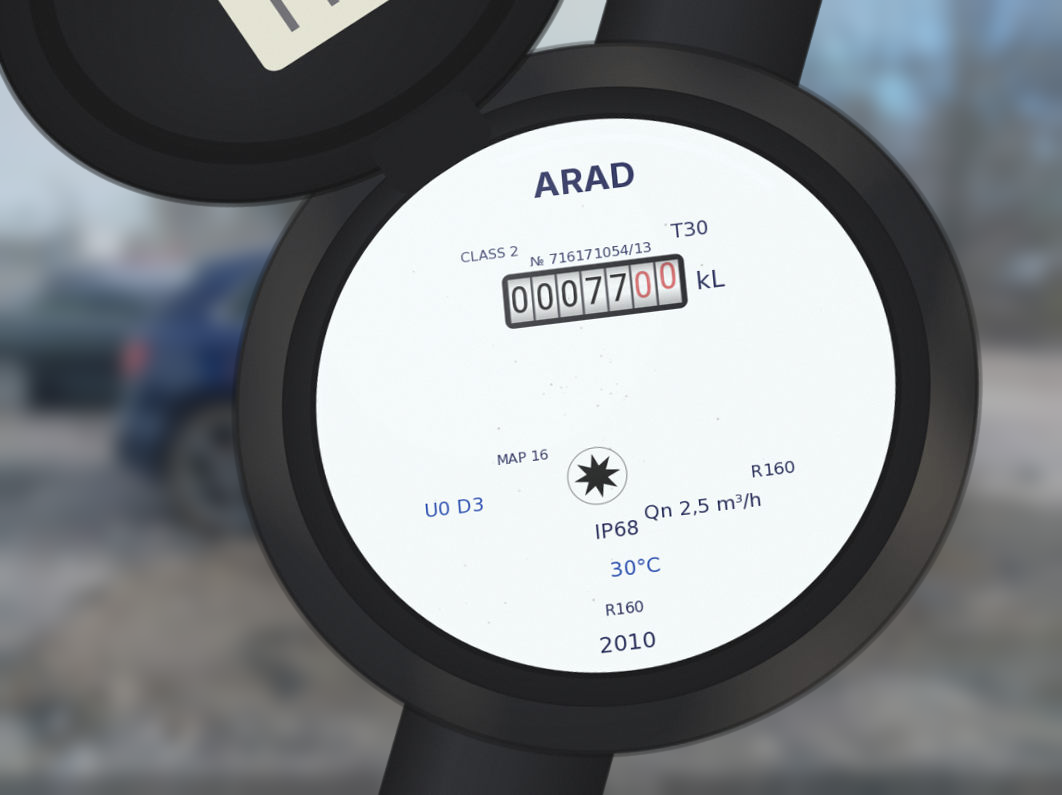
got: 77.00 kL
